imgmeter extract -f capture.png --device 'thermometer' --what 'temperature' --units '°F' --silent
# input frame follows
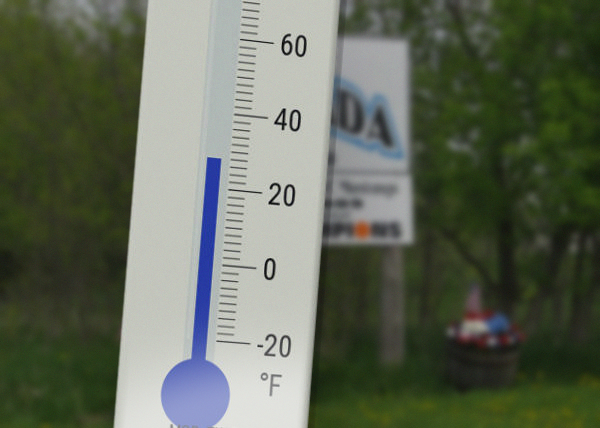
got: 28 °F
